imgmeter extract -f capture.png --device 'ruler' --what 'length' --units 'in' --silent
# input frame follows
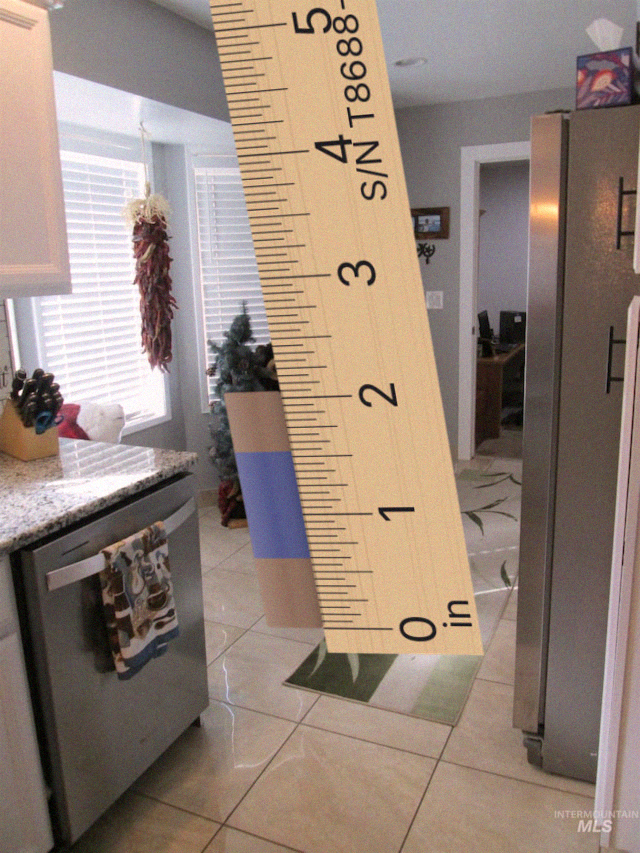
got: 2.0625 in
